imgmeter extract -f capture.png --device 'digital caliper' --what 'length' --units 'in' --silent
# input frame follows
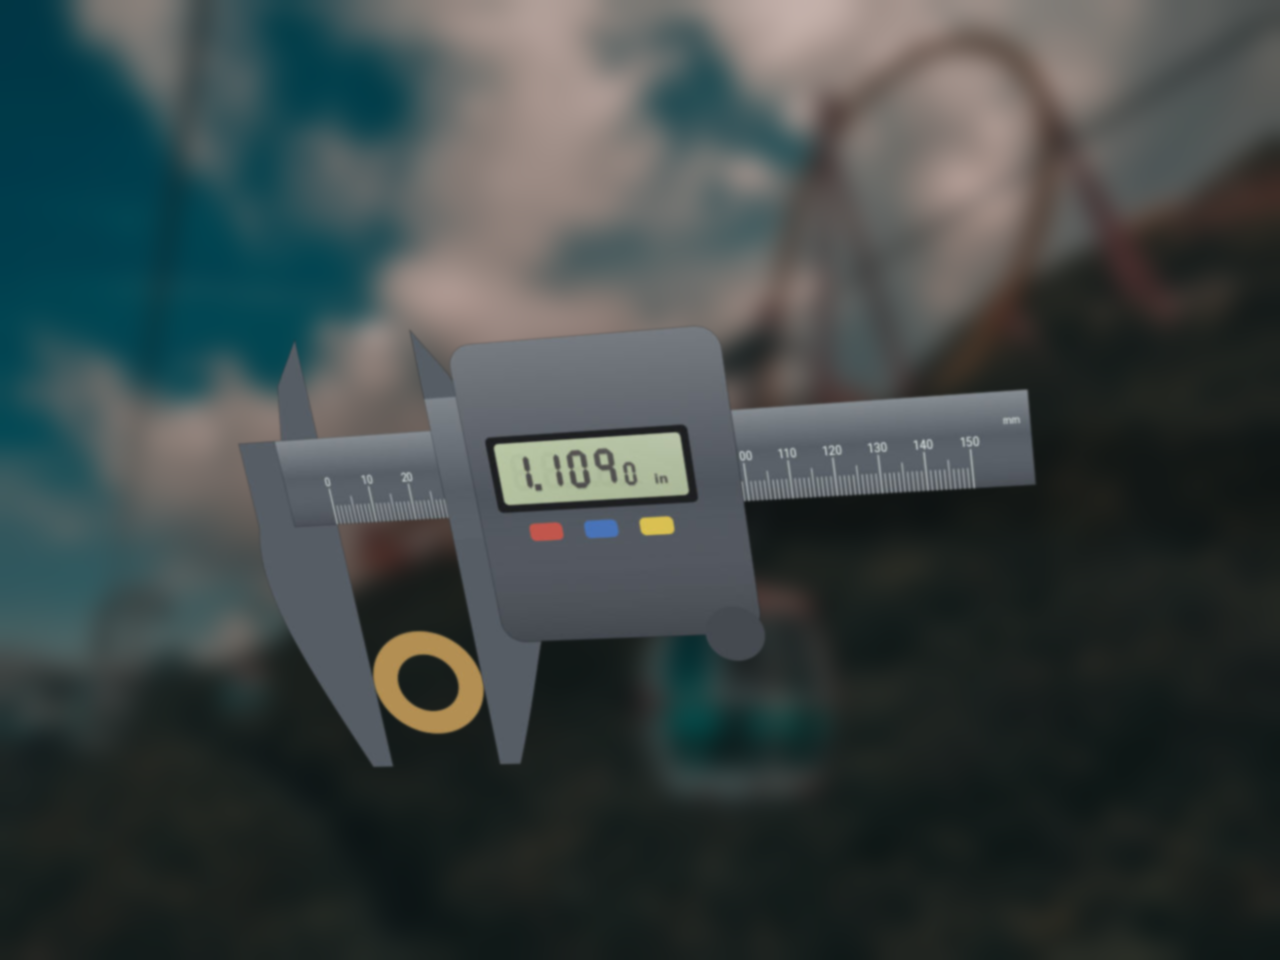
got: 1.1090 in
